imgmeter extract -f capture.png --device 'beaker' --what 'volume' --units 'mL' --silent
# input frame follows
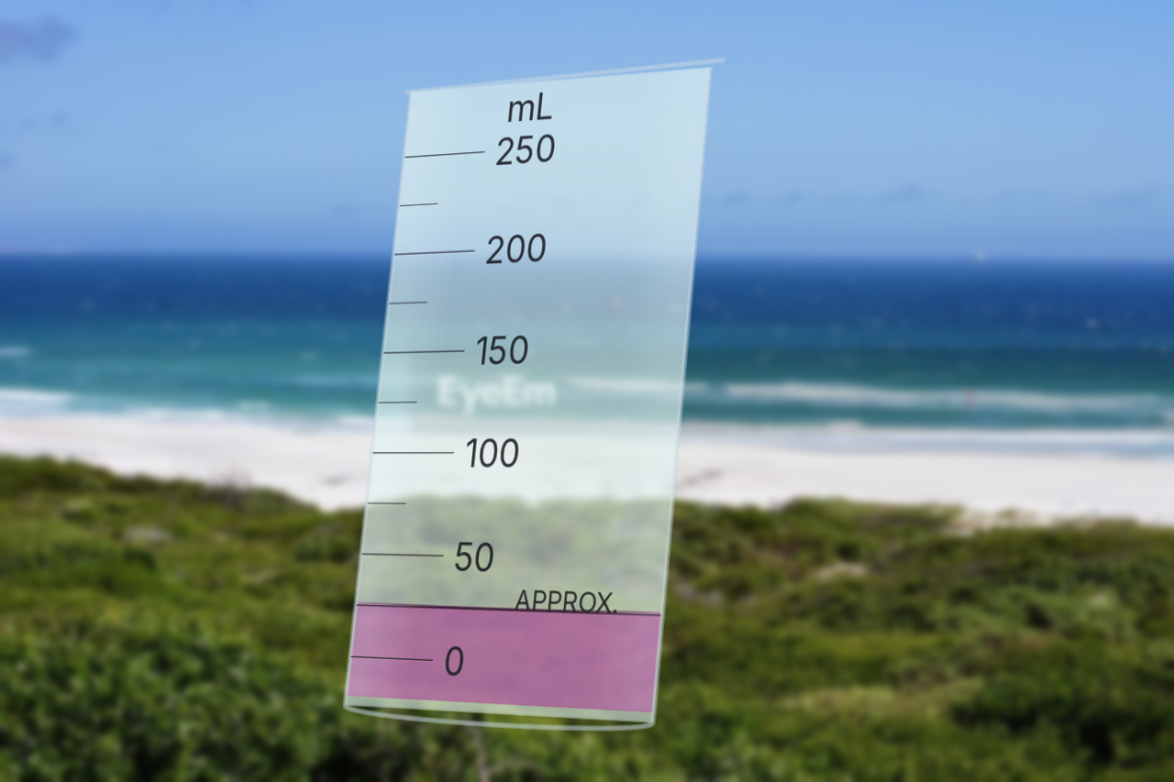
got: 25 mL
